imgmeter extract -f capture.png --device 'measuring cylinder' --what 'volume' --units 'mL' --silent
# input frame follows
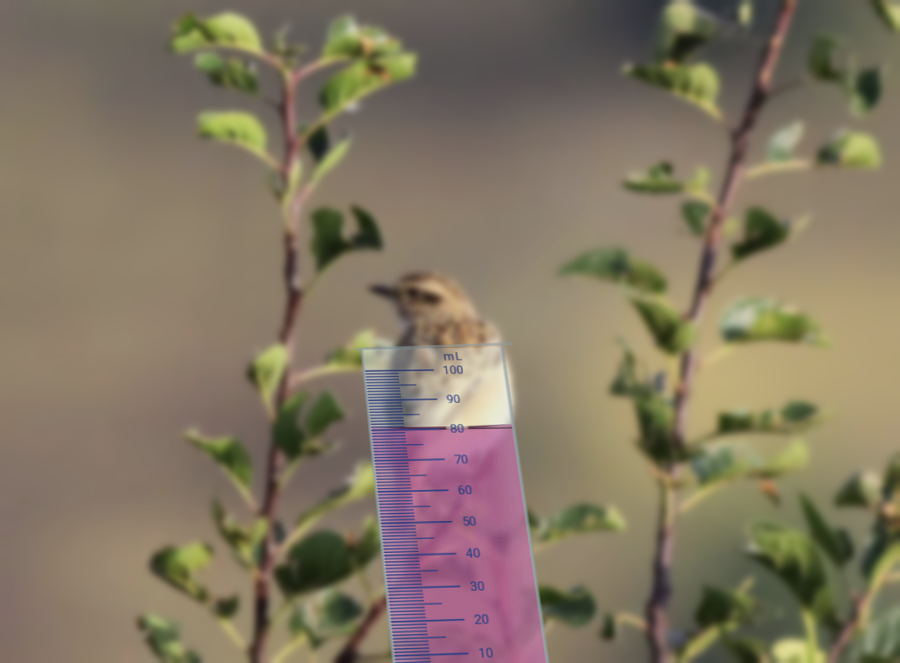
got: 80 mL
